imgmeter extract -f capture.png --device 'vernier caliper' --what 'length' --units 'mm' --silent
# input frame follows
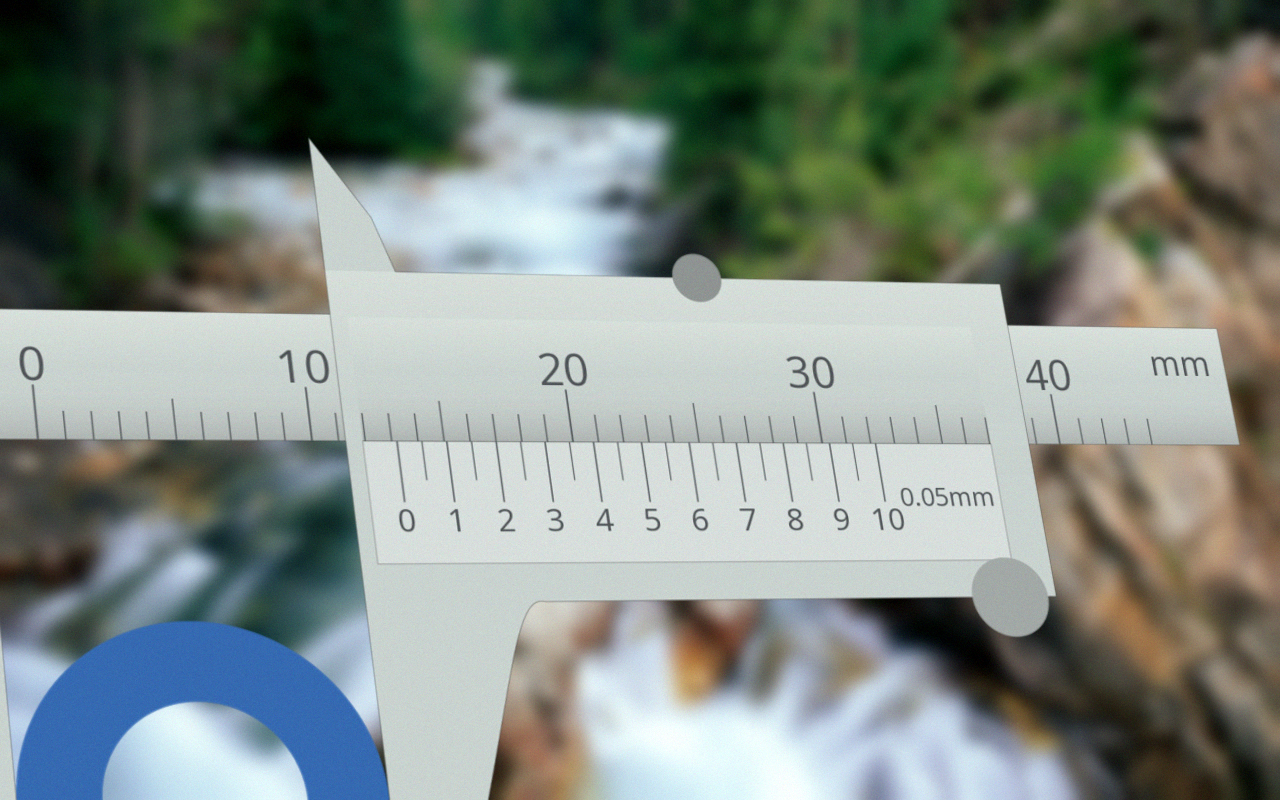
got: 13.2 mm
